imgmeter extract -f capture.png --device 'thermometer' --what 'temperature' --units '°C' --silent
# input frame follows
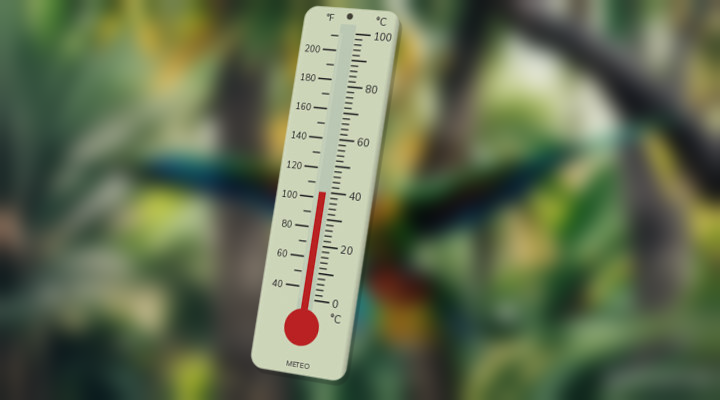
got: 40 °C
